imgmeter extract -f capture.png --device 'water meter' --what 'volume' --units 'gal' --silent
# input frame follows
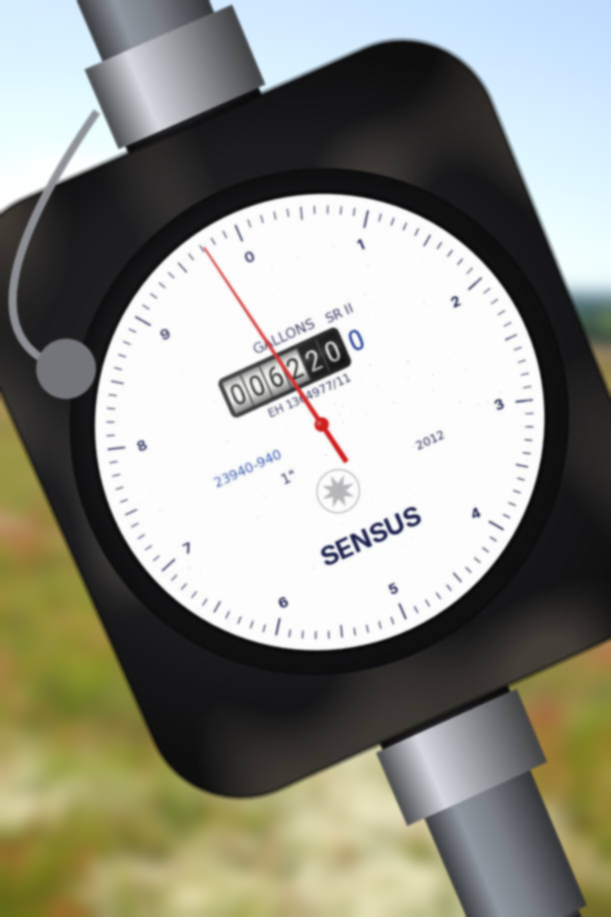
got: 62199.7 gal
